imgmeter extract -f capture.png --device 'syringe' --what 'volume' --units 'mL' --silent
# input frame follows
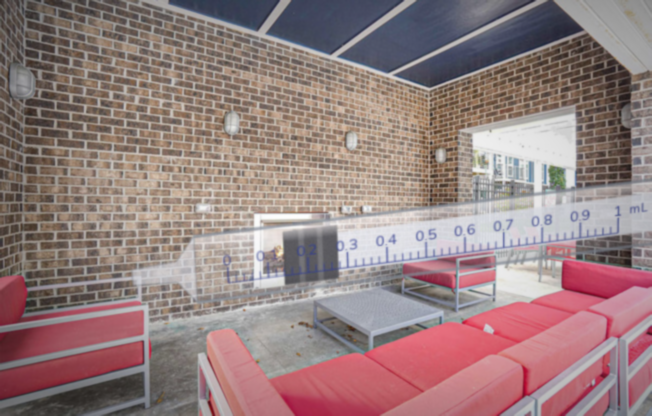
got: 0.14 mL
